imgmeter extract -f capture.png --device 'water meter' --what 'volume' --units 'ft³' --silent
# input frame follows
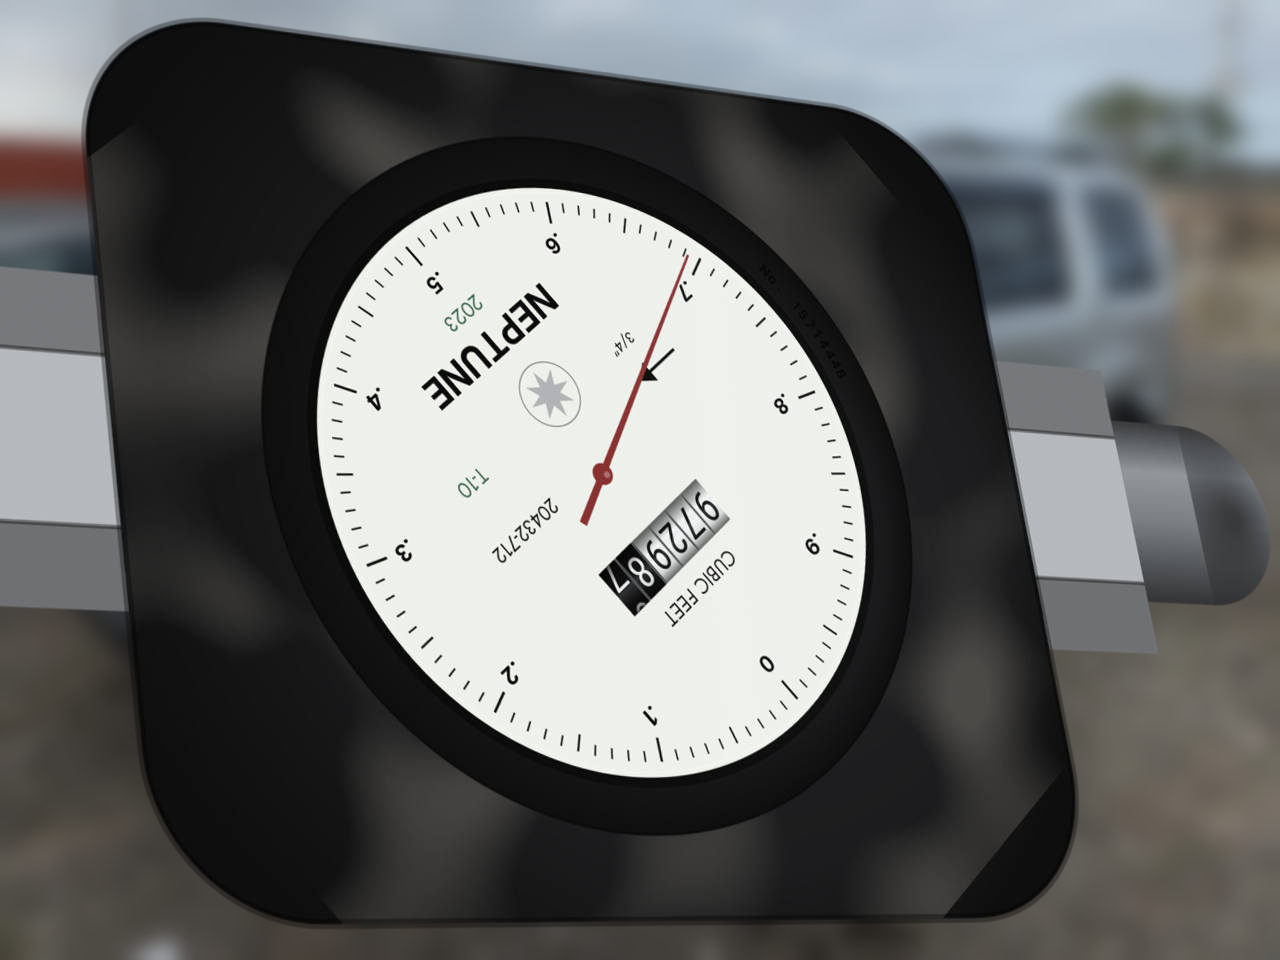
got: 972986.69 ft³
